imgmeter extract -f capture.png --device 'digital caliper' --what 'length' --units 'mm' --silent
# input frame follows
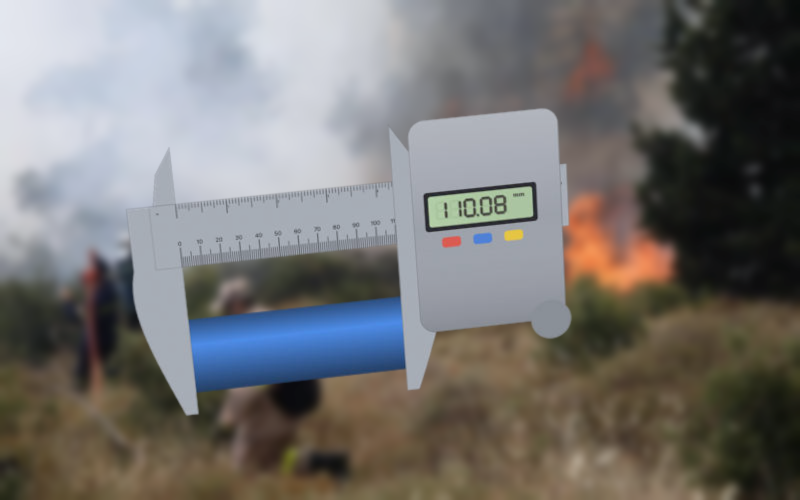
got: 110.08 mm
